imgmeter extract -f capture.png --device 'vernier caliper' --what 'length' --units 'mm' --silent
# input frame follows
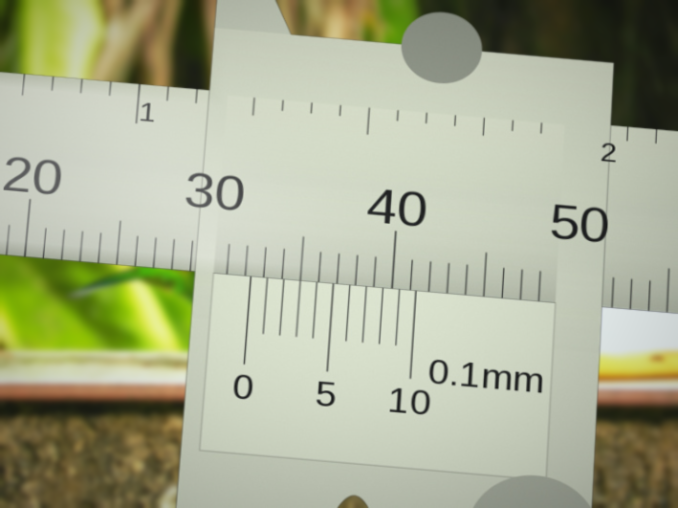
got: 32.3 mm
